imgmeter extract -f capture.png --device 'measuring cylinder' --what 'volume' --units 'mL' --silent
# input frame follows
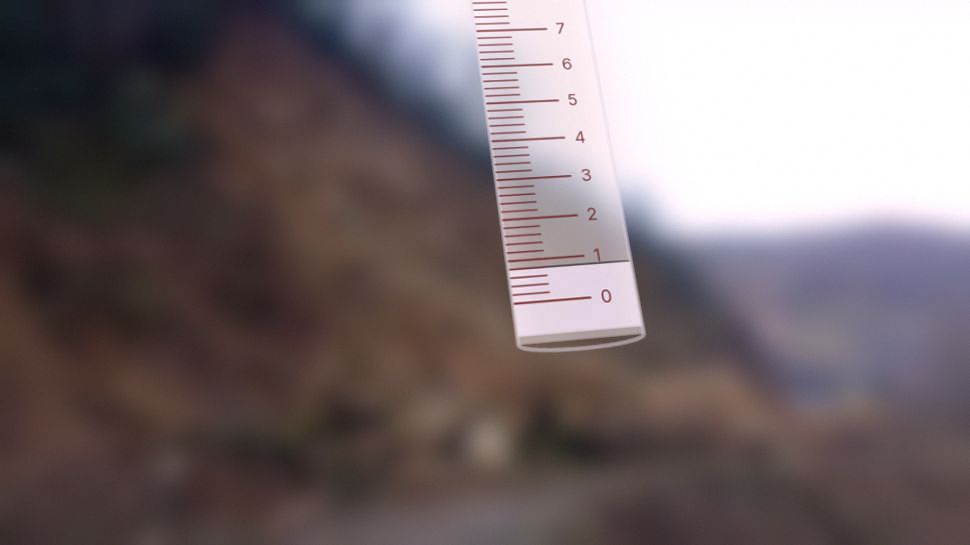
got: 0.8 mL
